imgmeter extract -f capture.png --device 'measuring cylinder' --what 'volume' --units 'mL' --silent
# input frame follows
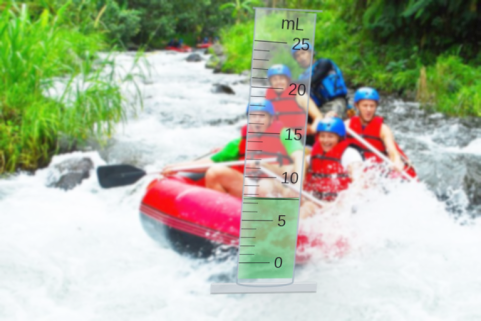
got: 7.5 mL
